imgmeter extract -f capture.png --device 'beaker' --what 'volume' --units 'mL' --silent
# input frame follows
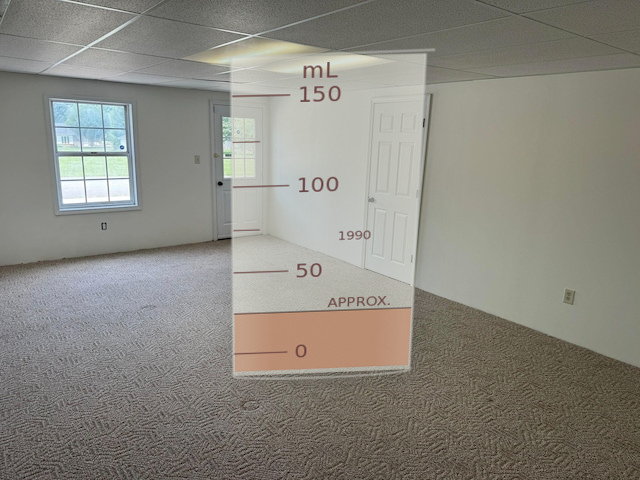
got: 25 mL
